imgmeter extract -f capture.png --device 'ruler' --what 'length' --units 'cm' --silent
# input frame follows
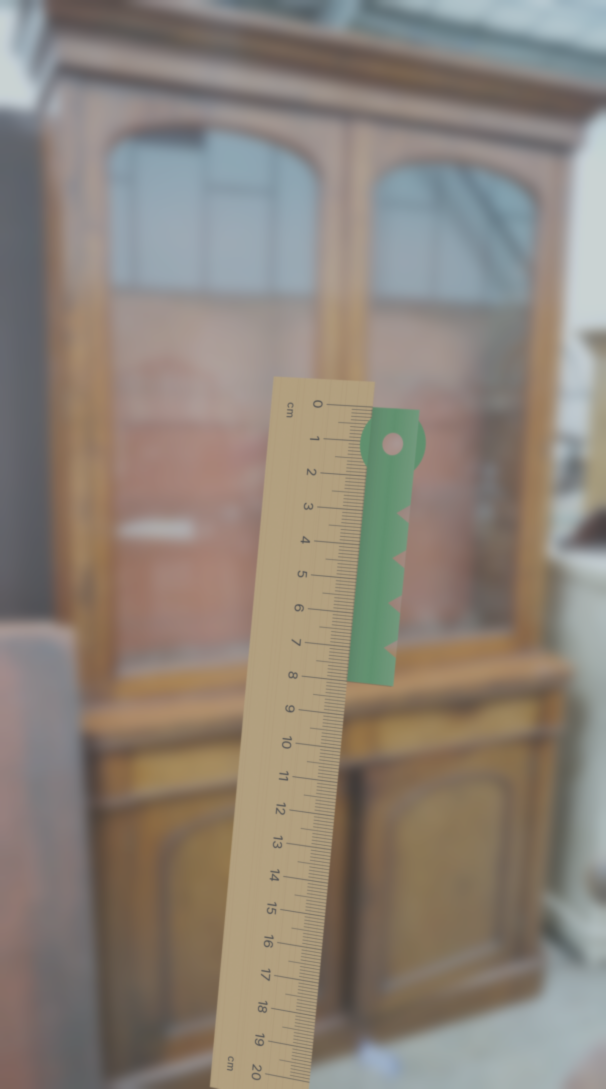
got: 8 cm
